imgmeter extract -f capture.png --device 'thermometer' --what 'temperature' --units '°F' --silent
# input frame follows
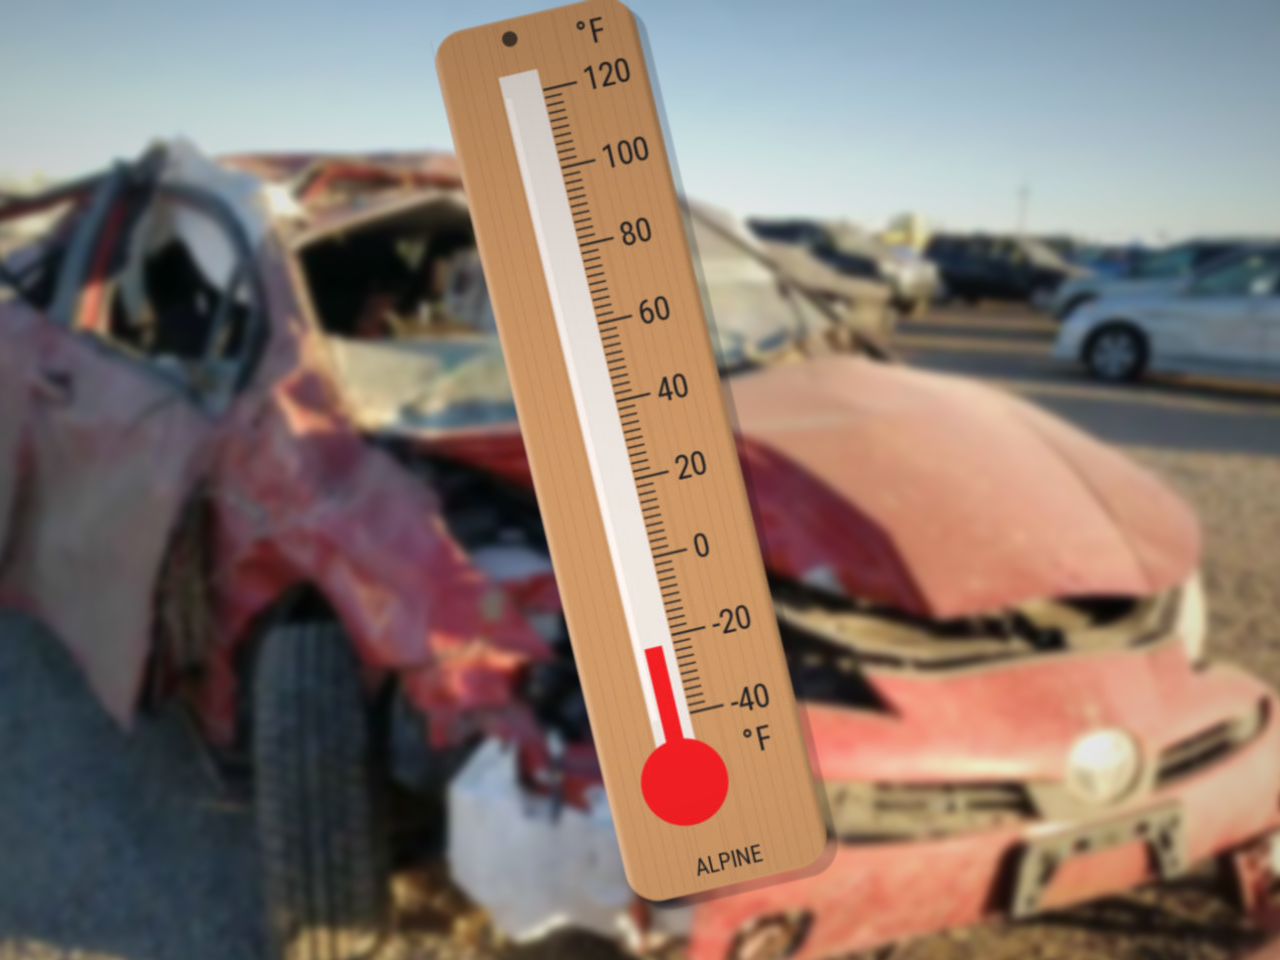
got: -22 °F
